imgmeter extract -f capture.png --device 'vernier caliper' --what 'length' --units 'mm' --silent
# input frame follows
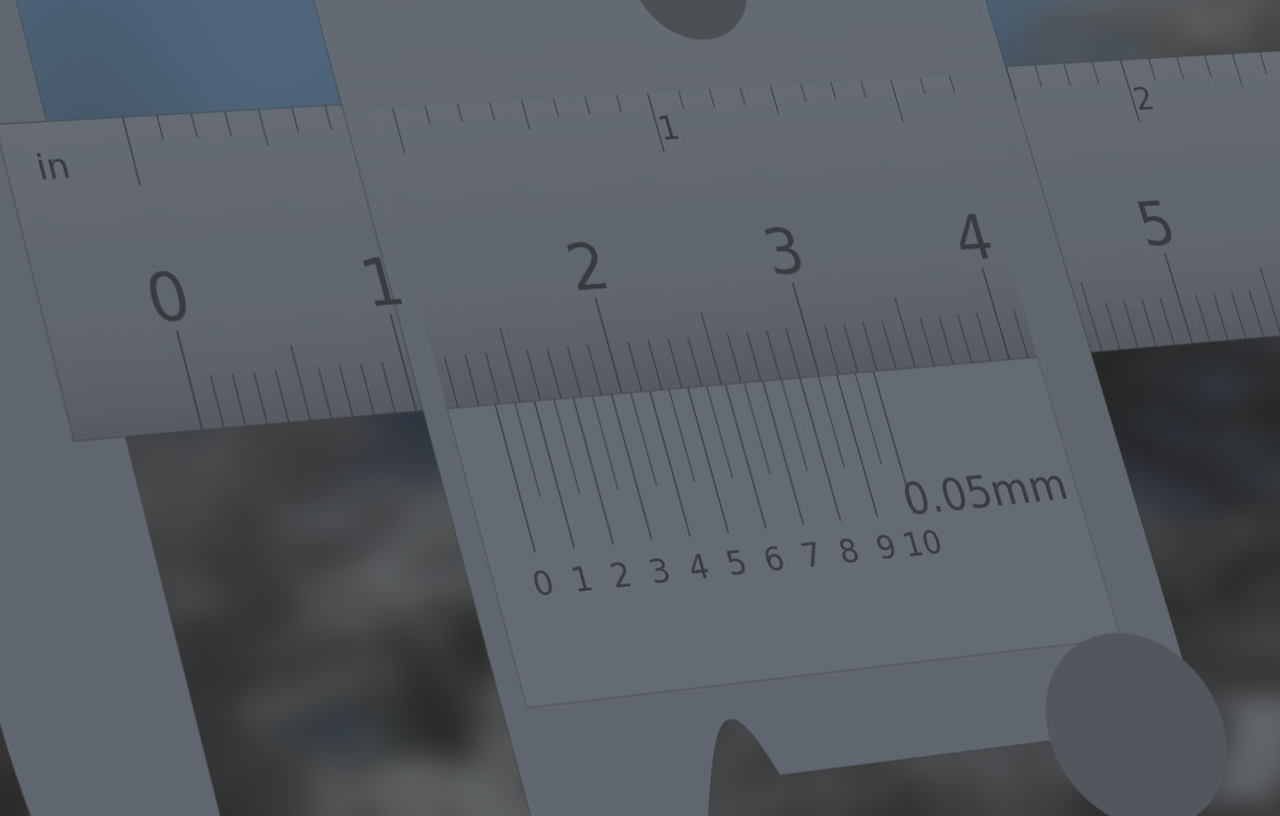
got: 13.8 mm
